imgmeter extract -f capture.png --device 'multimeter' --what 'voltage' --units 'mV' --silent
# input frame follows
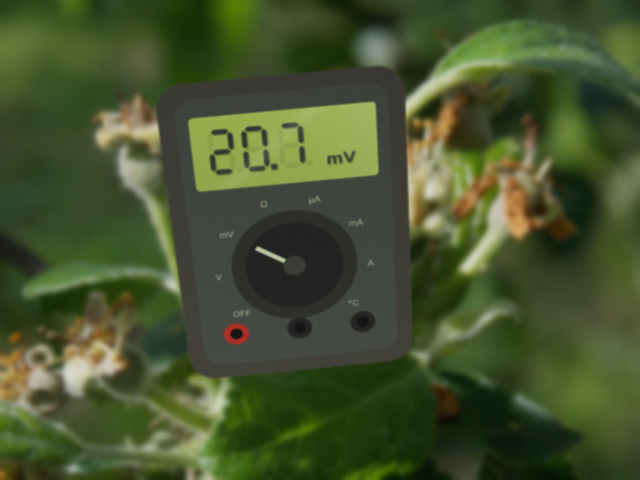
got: 20.7 mV
